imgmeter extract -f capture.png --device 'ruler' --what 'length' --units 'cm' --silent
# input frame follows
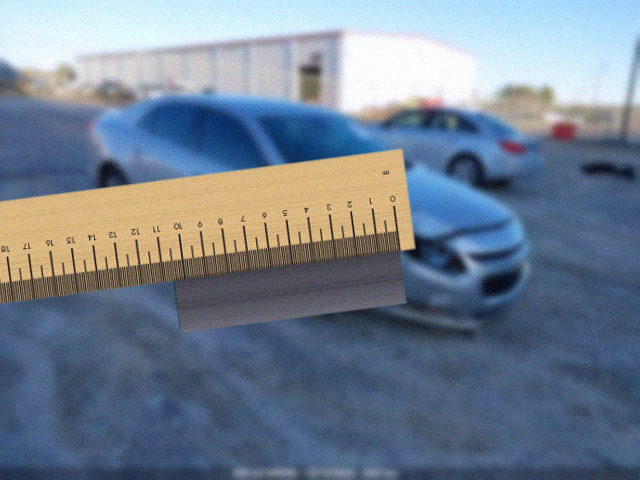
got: 10.5 cm
